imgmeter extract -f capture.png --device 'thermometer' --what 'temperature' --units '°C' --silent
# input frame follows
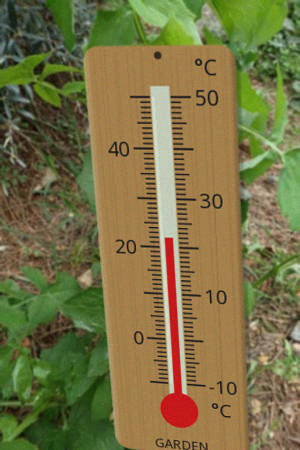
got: 22 °C
